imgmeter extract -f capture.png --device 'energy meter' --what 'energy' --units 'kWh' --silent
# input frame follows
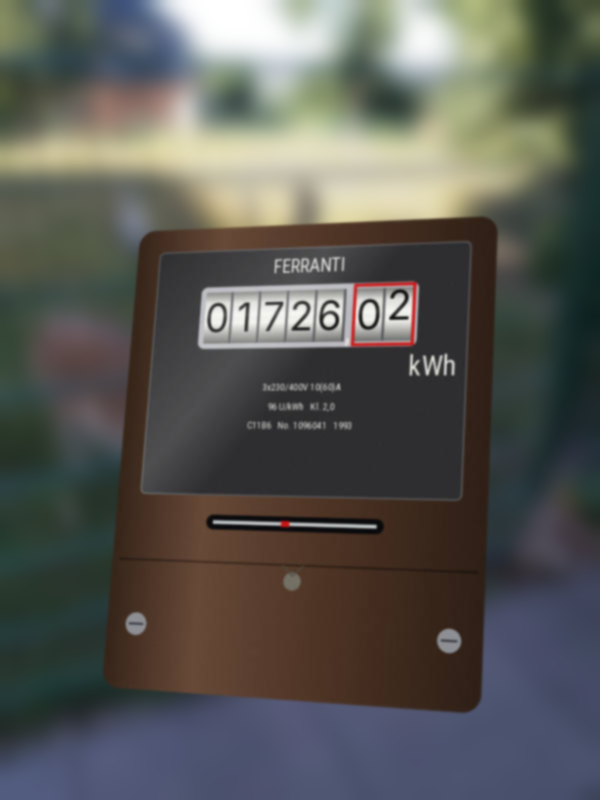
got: 1726.02 kWh
